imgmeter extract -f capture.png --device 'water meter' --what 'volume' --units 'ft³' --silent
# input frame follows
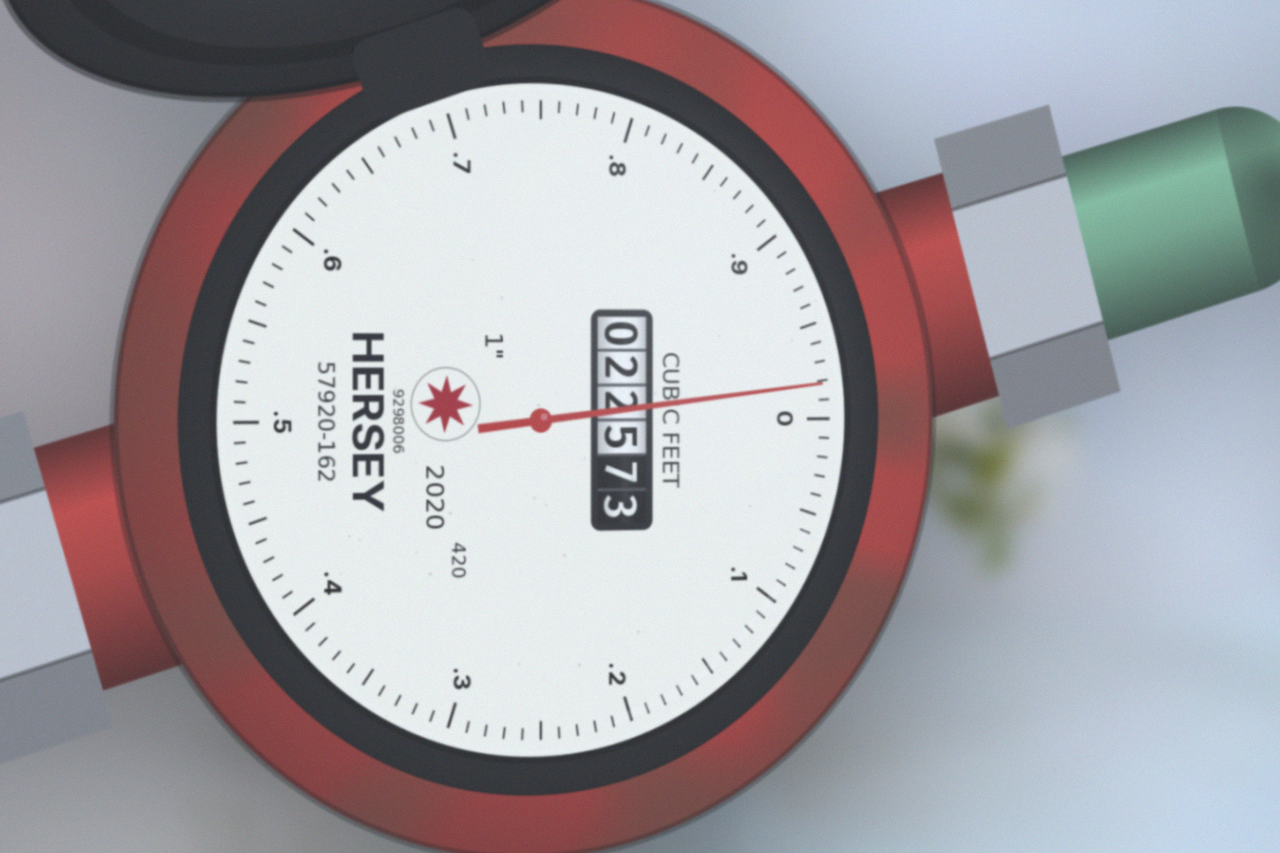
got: 22572.98 ft³
